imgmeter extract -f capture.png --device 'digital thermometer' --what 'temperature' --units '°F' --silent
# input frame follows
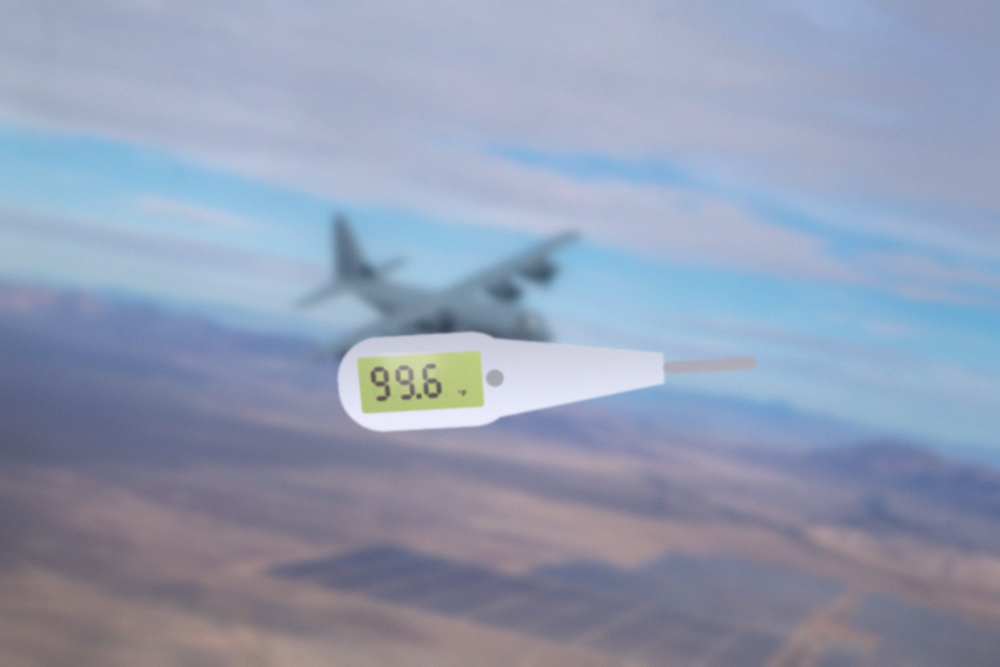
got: 99.6 °F
